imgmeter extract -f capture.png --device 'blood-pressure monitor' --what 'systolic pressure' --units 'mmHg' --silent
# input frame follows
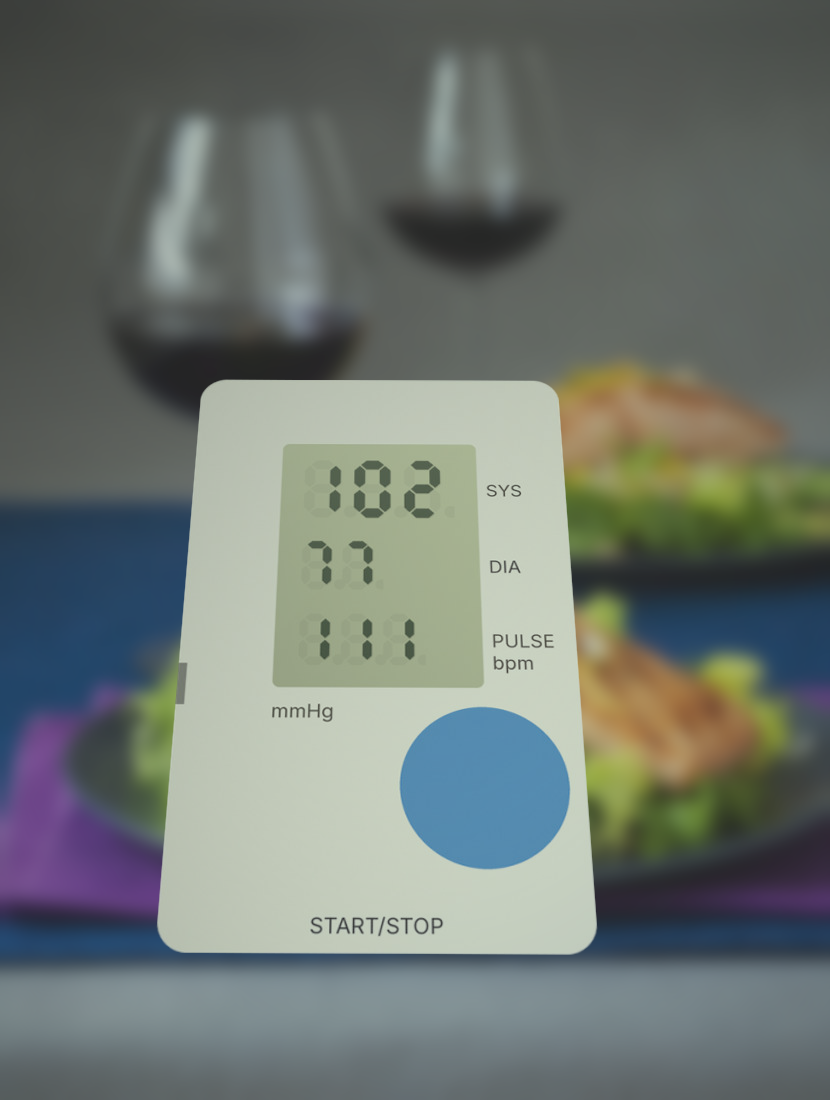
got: 102 mmHg
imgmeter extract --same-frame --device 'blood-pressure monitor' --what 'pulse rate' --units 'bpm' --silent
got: 111 bpm
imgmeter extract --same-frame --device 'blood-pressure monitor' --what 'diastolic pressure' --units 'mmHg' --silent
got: 77 mmHg
